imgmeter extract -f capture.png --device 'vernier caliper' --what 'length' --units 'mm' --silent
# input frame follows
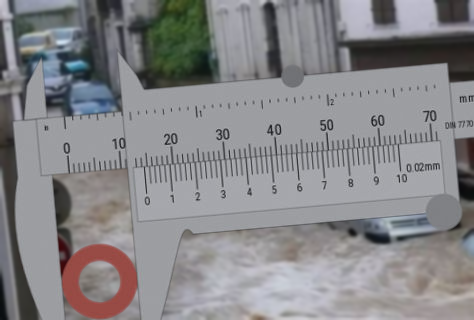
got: 14.5 mm
